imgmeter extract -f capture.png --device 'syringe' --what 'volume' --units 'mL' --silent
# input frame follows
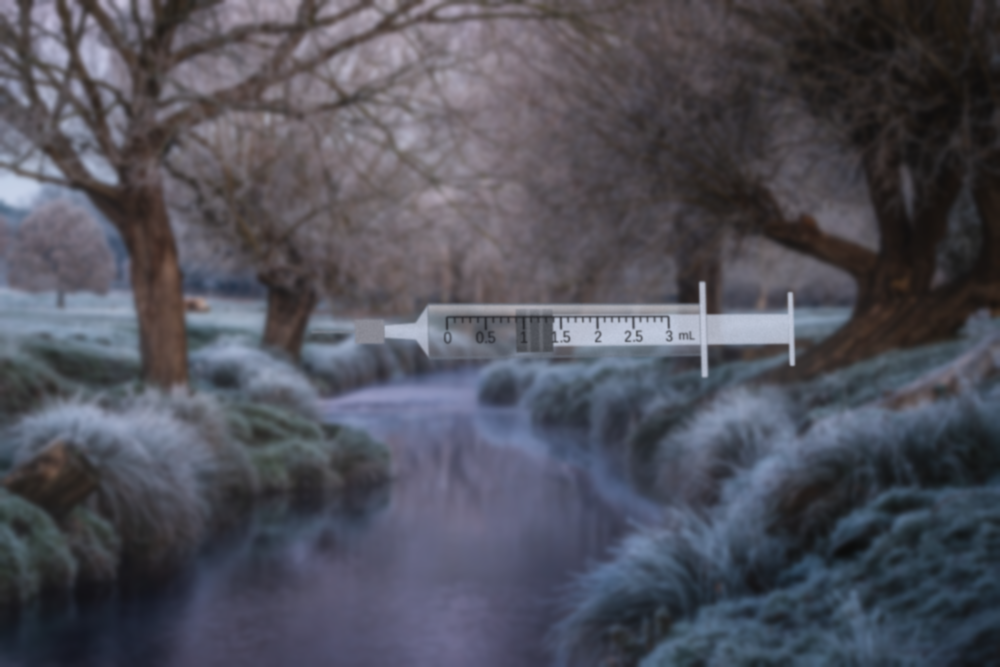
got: 0.9 mL
